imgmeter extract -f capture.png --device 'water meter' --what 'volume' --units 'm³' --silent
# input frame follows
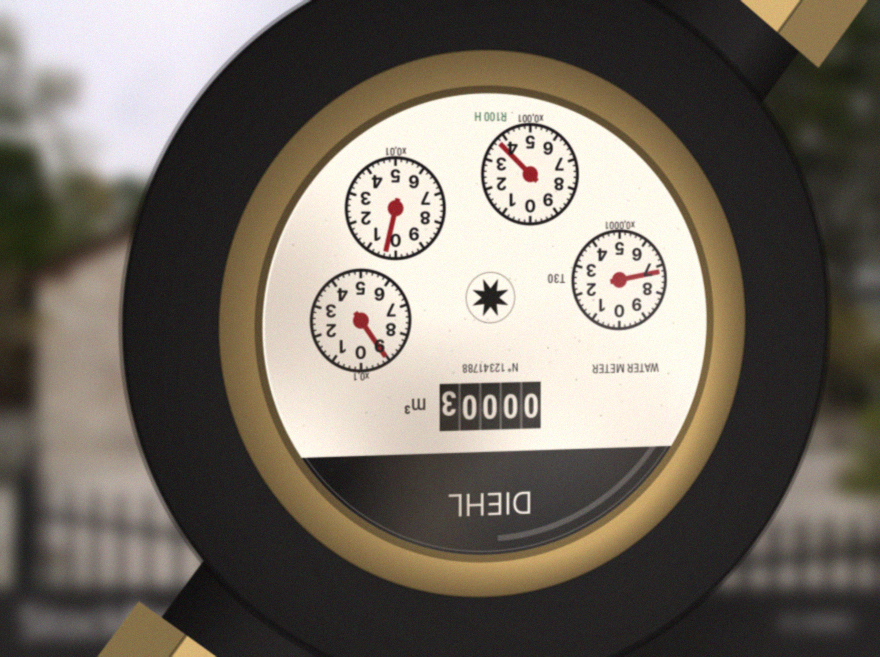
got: 2.9037 m³
